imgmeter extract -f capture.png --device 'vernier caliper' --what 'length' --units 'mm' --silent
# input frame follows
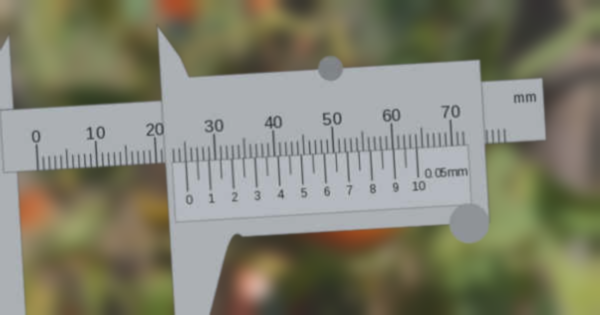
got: 25.0 mm
